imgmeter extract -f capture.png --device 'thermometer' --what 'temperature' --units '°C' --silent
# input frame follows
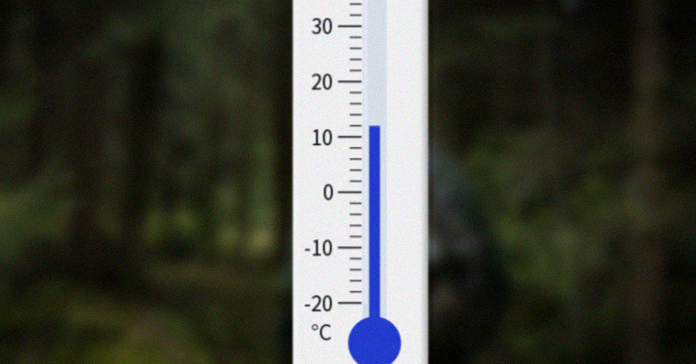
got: 12 °C
